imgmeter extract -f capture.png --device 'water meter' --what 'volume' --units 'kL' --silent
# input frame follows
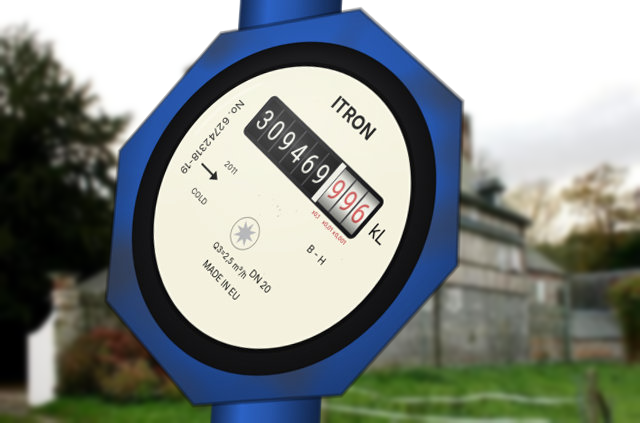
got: 309469.996 kL
